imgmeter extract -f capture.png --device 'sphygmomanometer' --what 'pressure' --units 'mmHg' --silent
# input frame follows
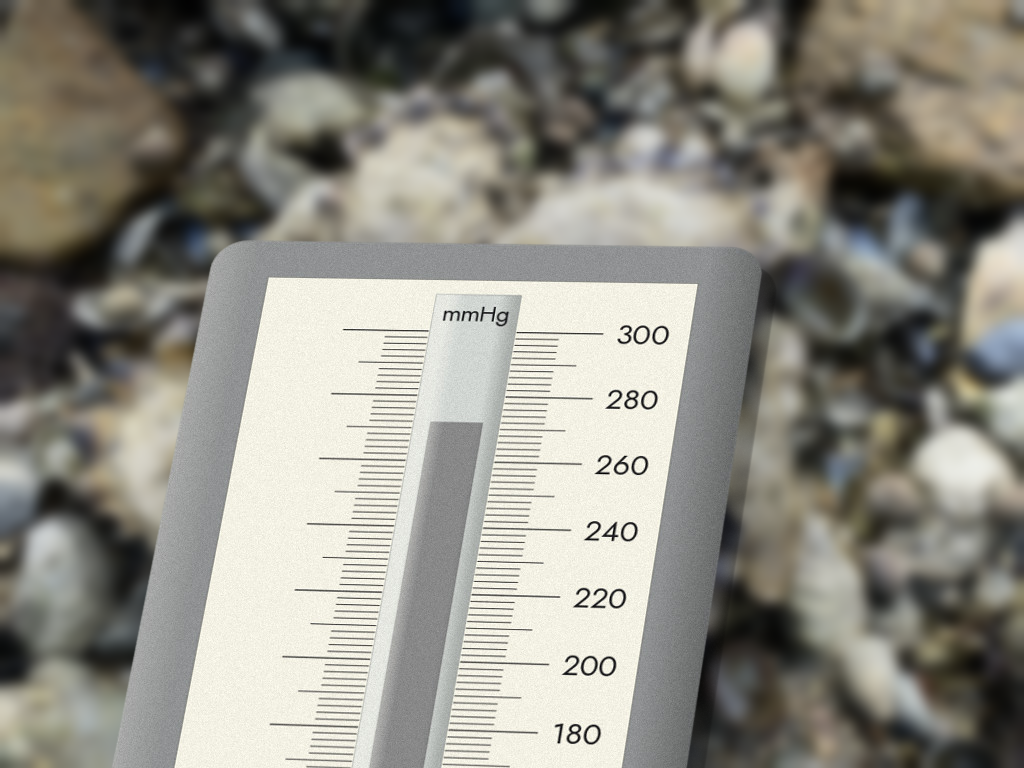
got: 272 mmHg
